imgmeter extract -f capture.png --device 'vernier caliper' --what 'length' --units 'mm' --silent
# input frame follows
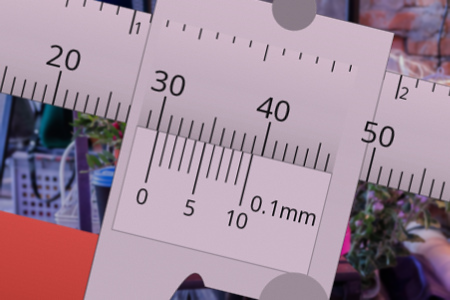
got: 30.1 mm
